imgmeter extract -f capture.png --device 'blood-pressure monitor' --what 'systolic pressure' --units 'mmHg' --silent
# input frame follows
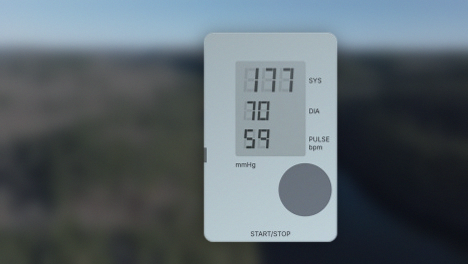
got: 177 mmHg
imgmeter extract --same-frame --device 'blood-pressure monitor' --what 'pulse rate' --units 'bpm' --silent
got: 59 bpm
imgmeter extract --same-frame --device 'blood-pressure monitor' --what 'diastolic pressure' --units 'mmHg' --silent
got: 70 mmHg
